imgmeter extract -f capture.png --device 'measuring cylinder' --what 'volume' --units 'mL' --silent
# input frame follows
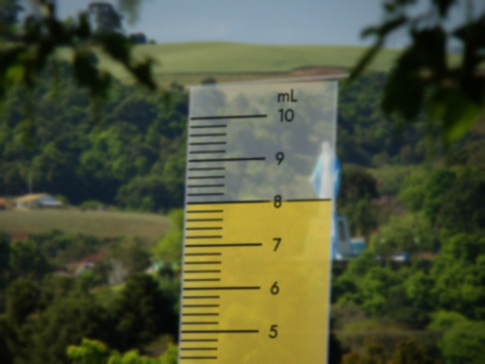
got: 8 mL
